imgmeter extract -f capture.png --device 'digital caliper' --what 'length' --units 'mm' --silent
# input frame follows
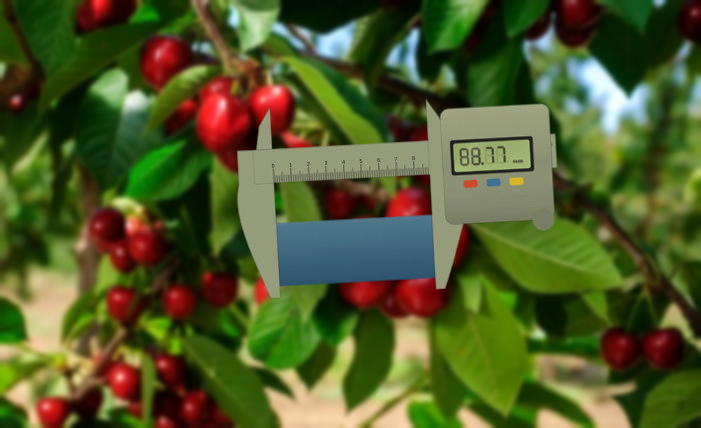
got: 88.77 mm
